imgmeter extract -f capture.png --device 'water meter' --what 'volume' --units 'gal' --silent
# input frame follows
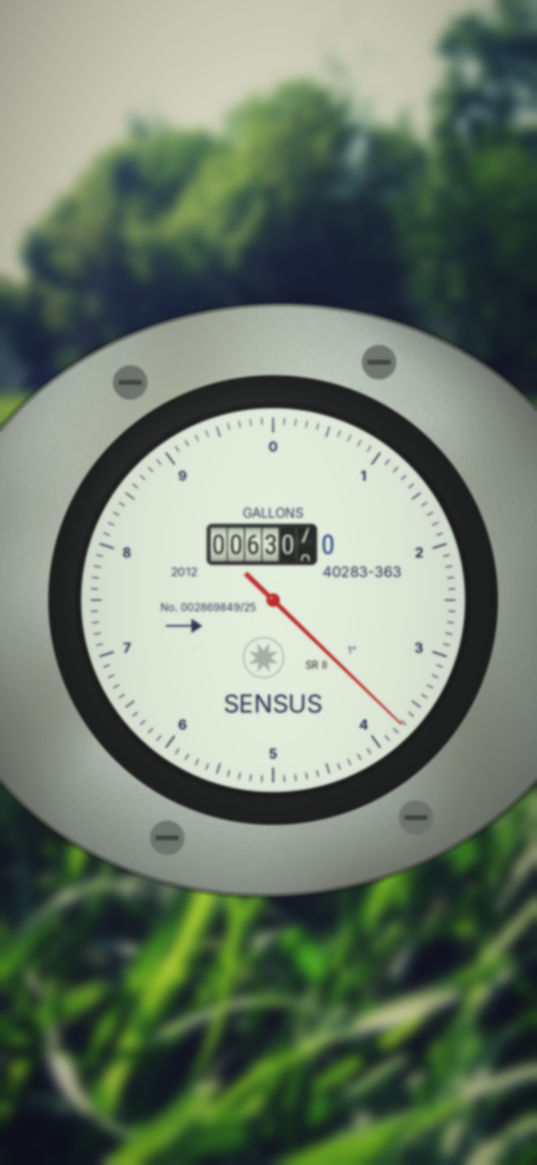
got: 63073.7 gal
